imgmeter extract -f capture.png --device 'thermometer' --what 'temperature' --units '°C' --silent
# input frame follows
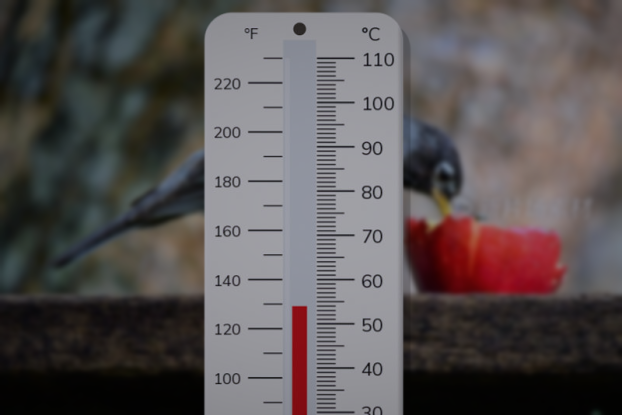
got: 54 °C
